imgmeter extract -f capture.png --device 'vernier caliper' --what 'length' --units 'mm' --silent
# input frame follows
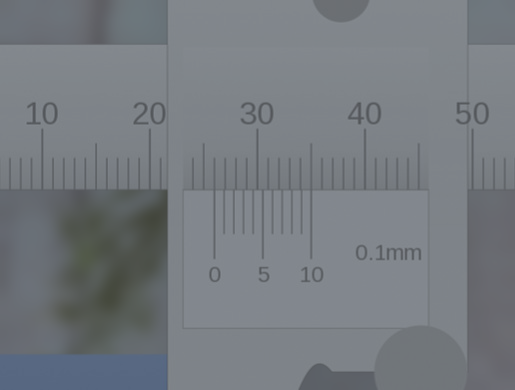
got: 26.0 mm
